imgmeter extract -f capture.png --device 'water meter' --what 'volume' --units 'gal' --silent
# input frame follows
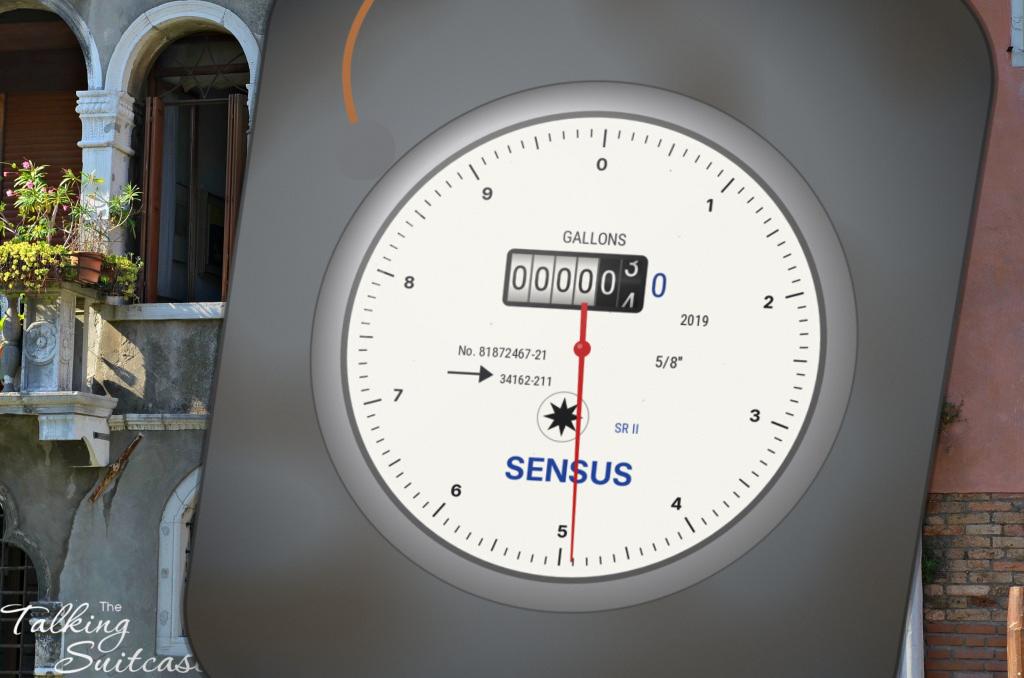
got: 34.9 gal
